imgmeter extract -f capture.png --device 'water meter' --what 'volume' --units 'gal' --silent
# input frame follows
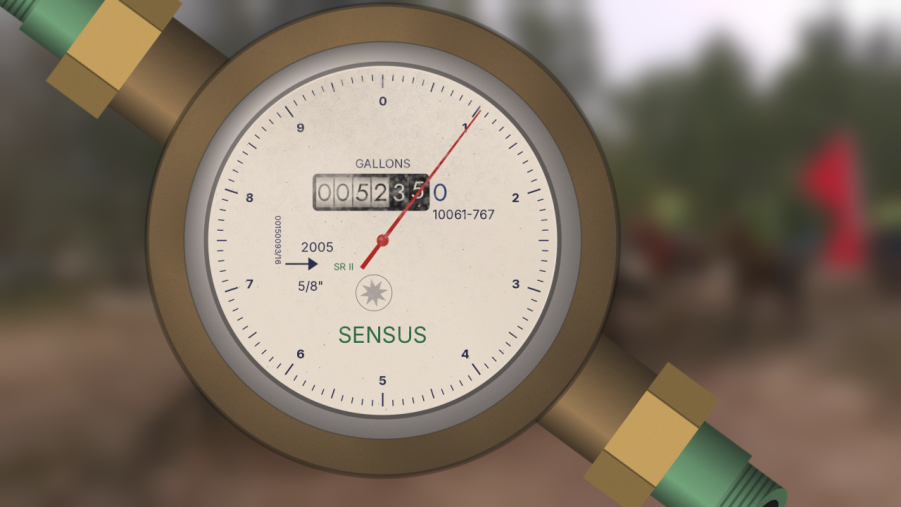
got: 52351.0 gal
